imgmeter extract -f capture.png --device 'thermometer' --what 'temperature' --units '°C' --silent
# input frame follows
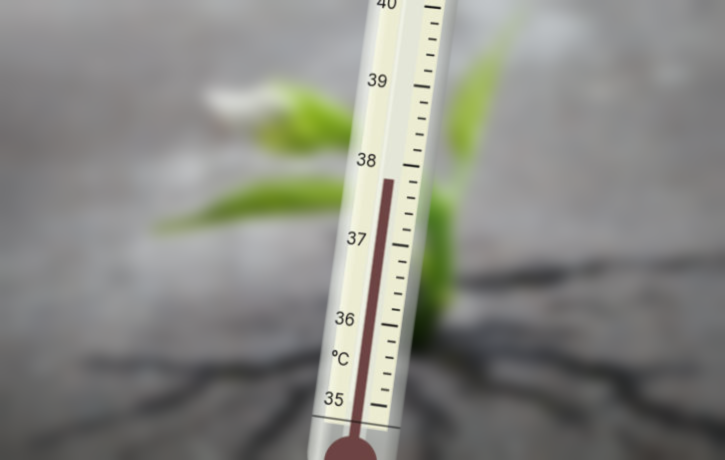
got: 37.8 °C
